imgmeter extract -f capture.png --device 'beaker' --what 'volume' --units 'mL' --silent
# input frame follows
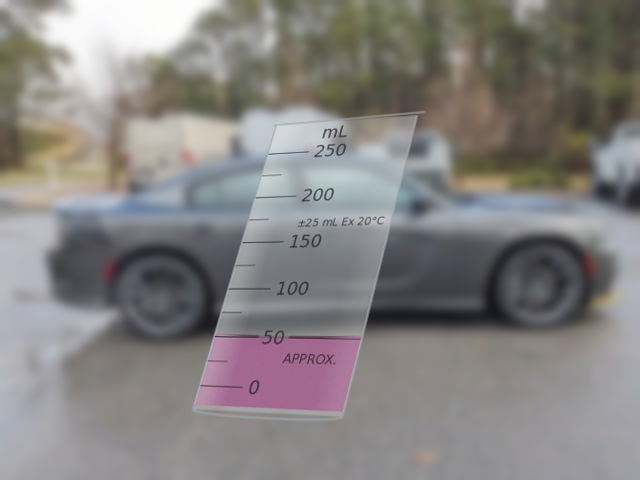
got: 50 mL
